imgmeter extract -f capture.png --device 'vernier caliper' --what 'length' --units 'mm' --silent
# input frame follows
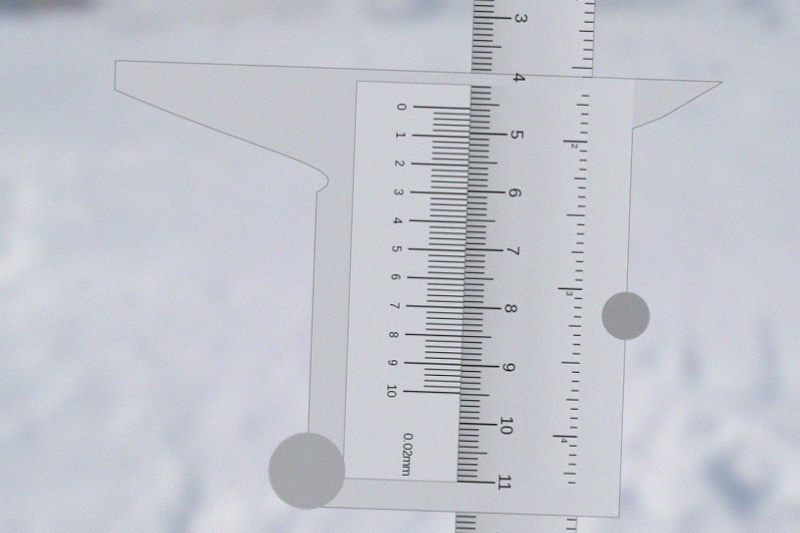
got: 45.8 mm
